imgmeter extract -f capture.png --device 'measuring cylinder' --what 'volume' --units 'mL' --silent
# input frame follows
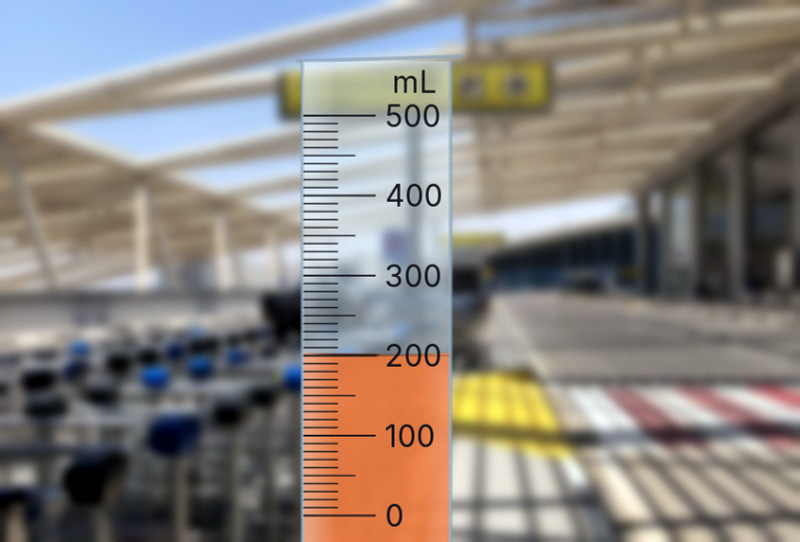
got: 200 mL
